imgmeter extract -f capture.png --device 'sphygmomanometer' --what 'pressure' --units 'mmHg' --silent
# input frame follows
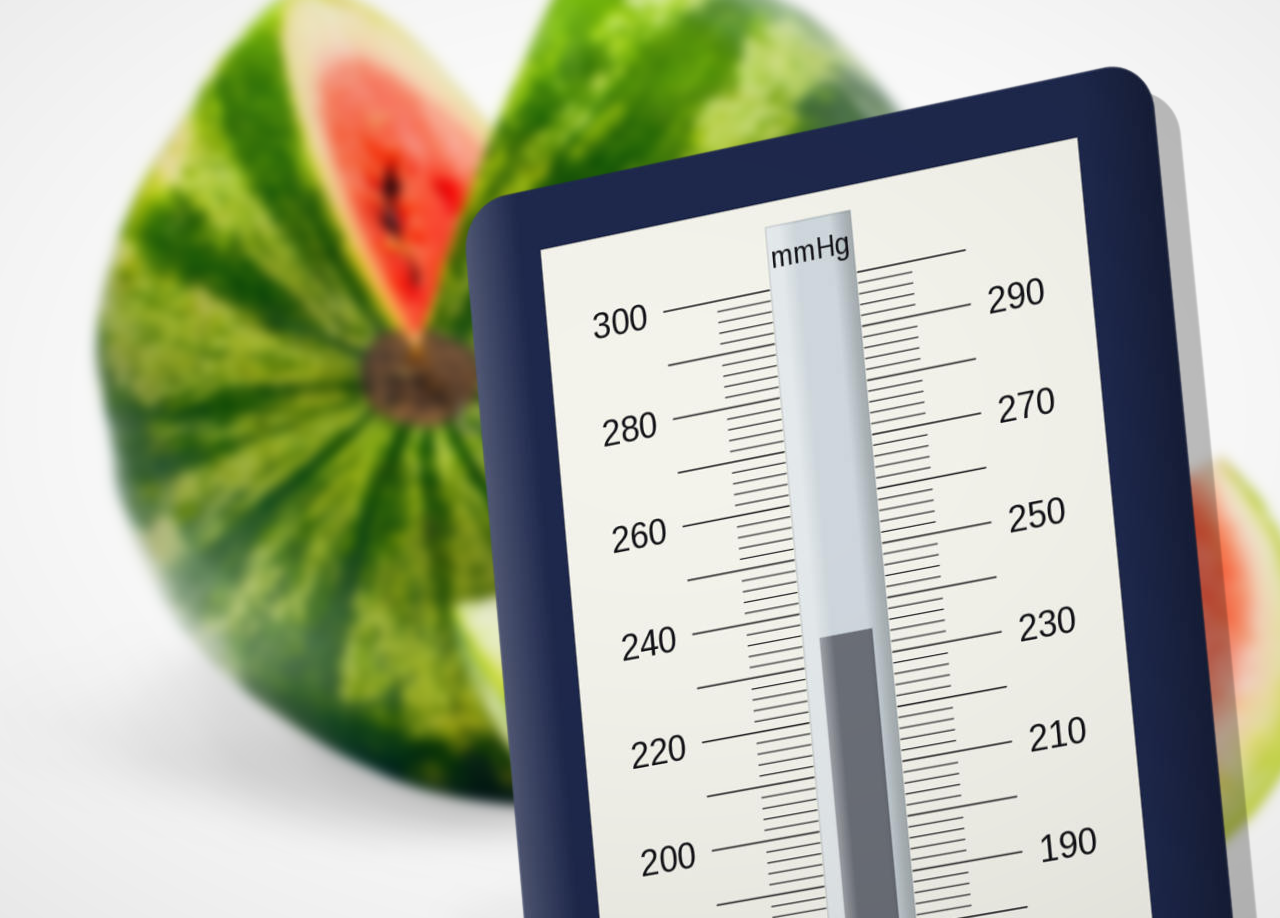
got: 235 mmHg
